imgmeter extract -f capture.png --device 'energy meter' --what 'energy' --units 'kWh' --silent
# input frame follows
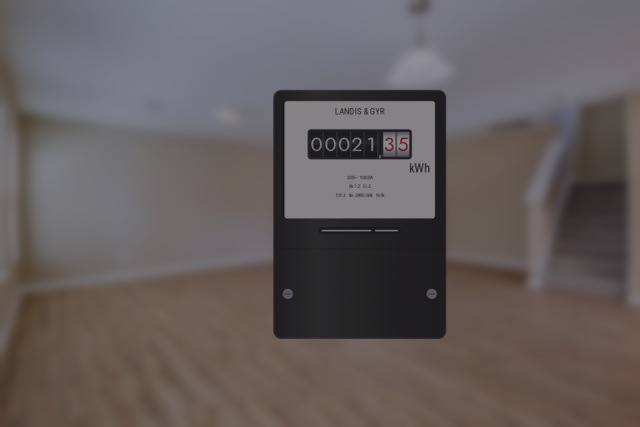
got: 21.35 kWh
